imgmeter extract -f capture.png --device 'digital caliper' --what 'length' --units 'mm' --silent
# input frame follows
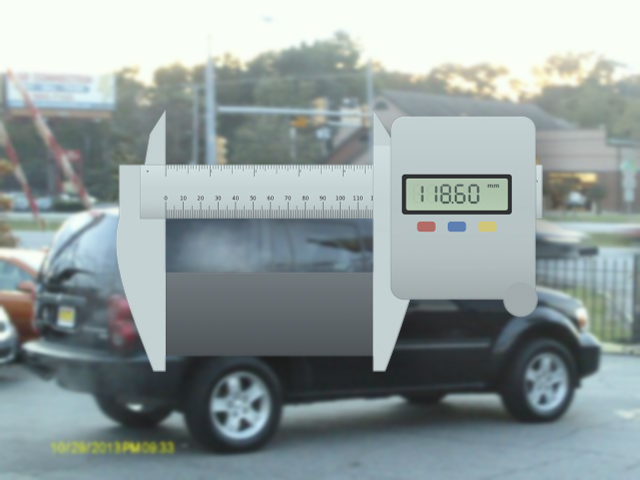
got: 118.60 mm
